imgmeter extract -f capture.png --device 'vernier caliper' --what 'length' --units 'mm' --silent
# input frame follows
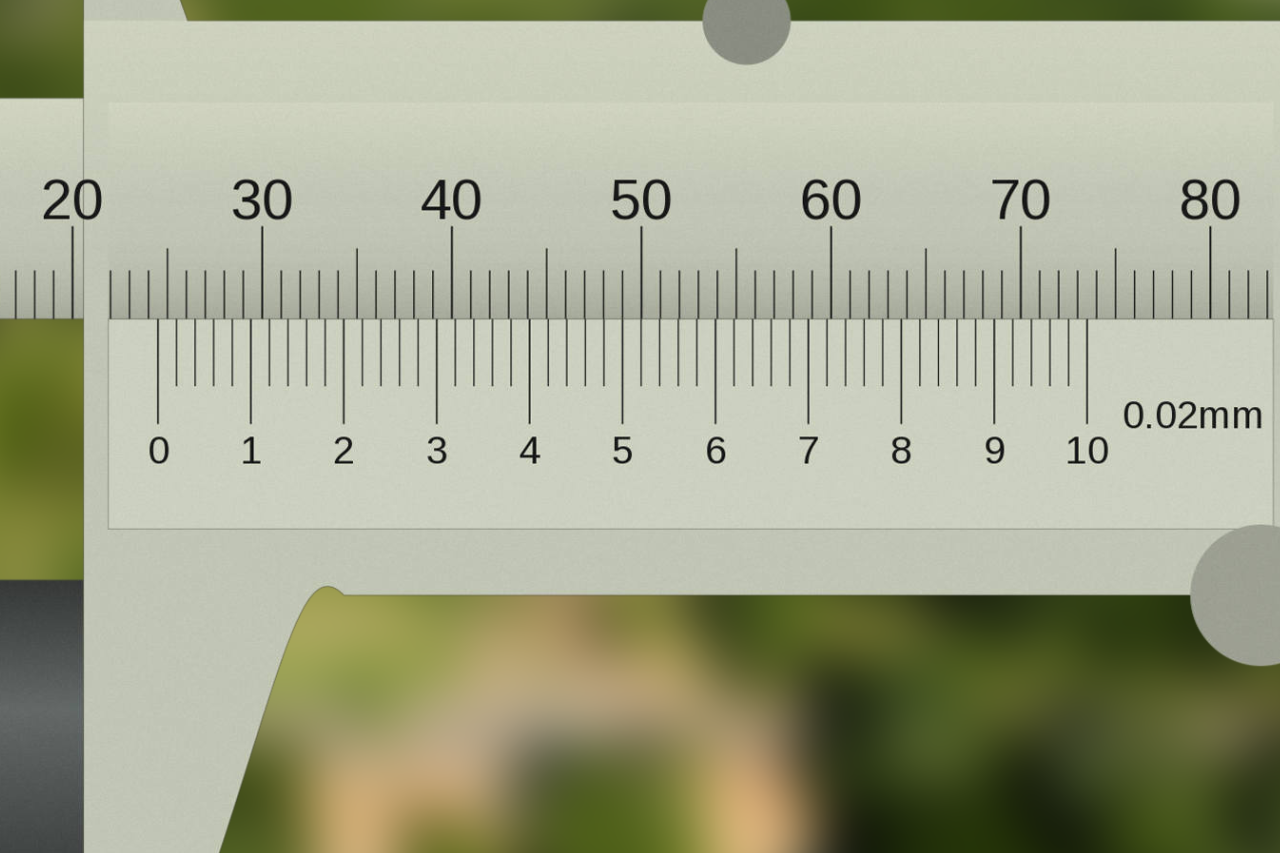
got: 24.5 mm
